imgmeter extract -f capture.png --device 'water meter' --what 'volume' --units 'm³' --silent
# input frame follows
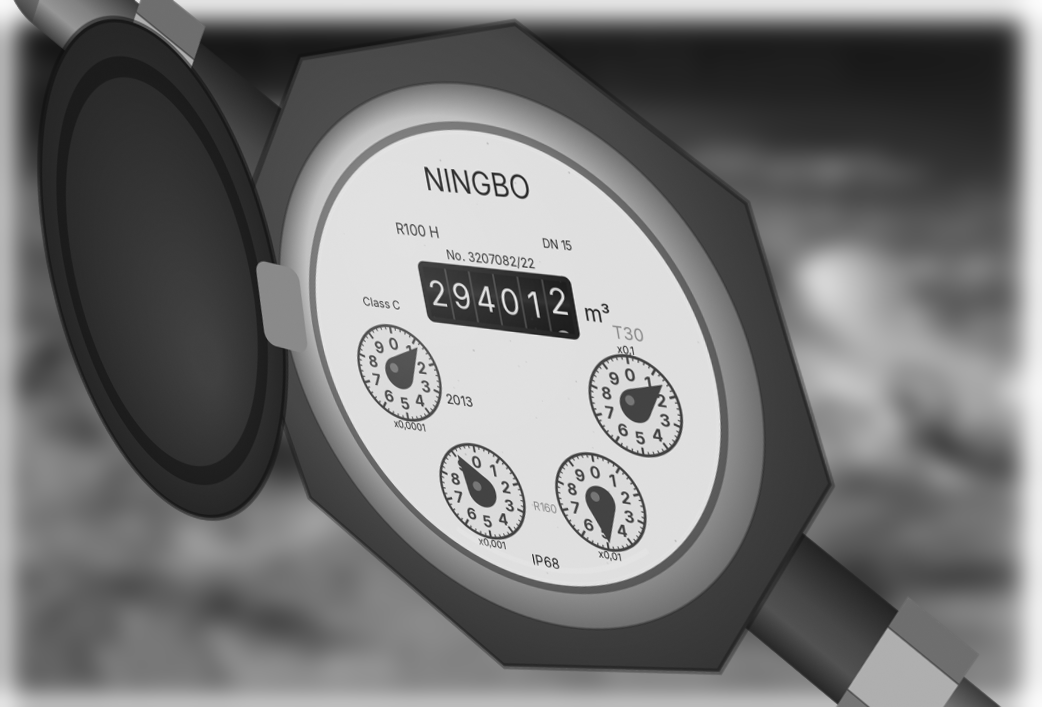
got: 294012.1491 m³
